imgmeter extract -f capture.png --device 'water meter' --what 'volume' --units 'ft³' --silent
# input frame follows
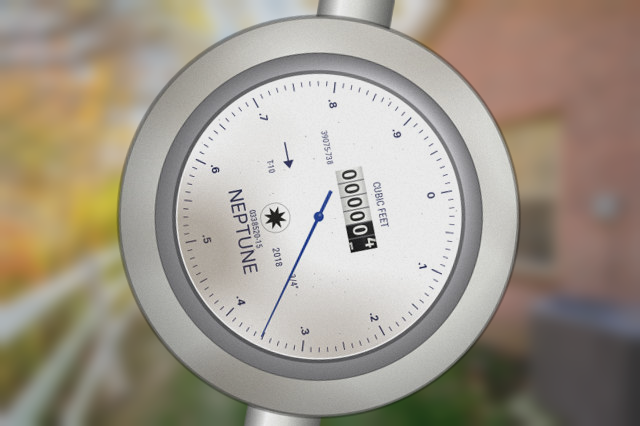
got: 4.35 ft³
